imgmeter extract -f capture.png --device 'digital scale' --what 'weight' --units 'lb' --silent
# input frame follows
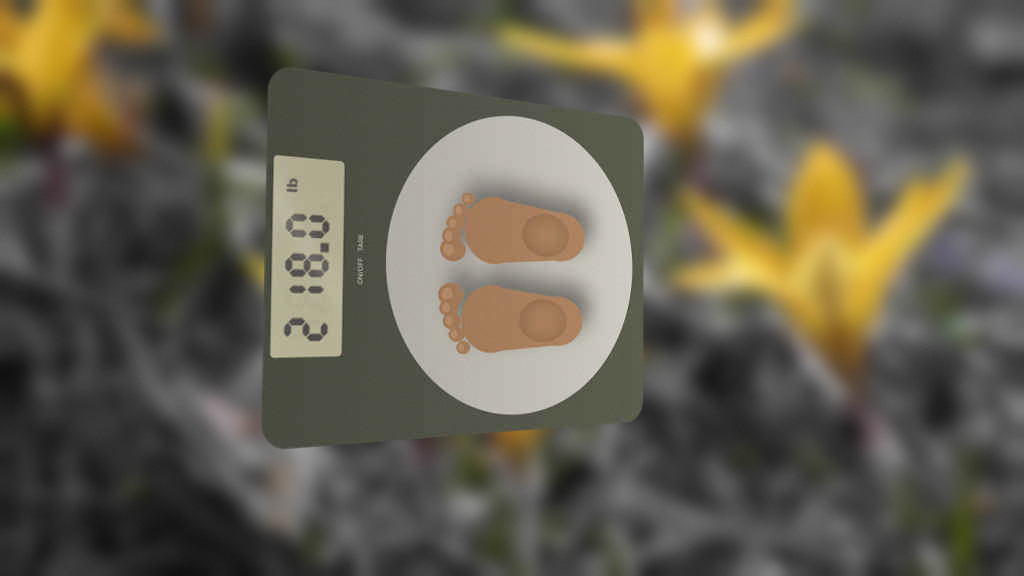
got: 218.0 lb
